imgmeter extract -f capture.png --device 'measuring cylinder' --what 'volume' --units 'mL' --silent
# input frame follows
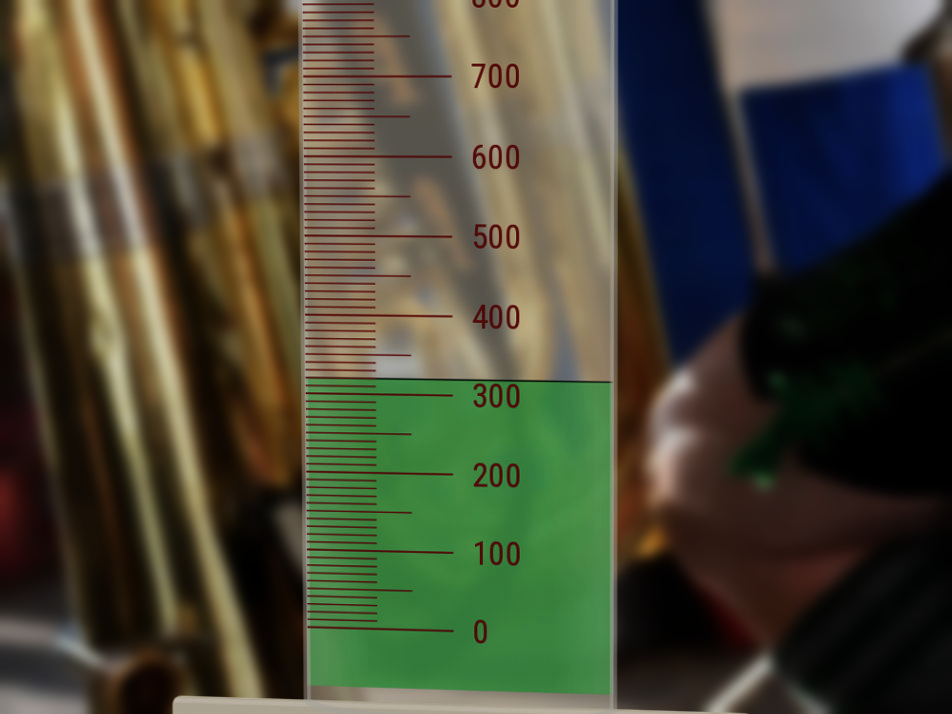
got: 320 mL
